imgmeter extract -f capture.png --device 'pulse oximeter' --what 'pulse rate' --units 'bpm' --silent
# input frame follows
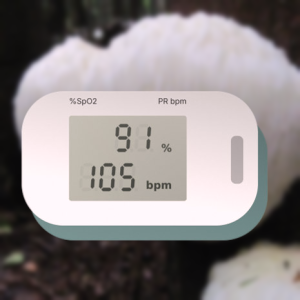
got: 105 bpm
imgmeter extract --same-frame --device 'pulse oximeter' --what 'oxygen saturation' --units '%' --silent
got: 91 %
